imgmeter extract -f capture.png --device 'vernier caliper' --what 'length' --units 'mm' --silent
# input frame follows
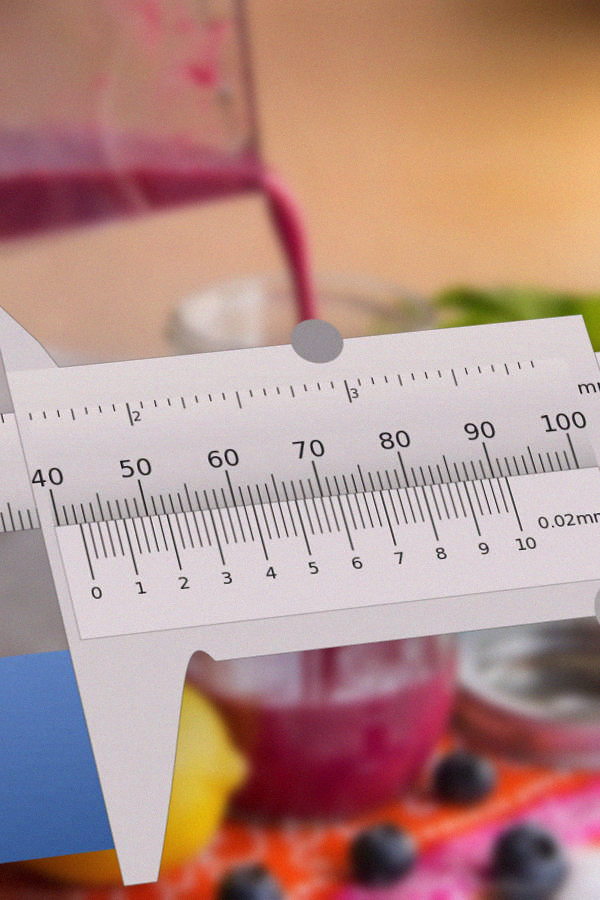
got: 42.4 mm
